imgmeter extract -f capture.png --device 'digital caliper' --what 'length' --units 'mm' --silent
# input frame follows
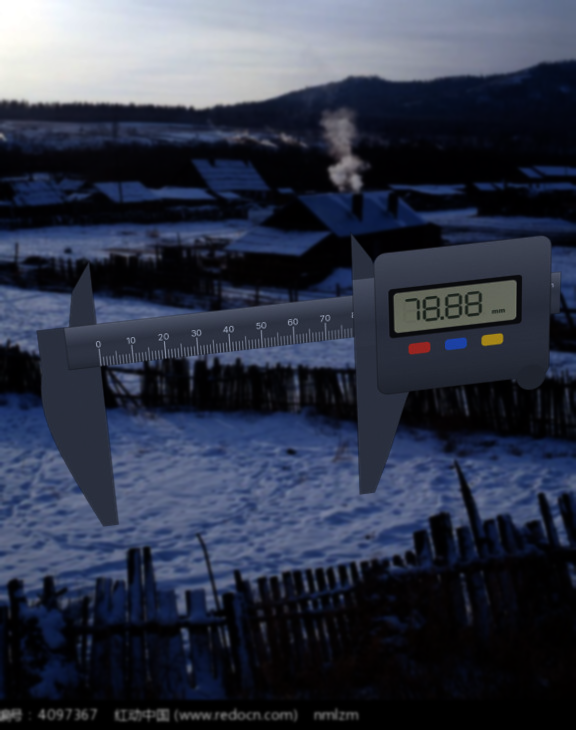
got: 78.88 mm
